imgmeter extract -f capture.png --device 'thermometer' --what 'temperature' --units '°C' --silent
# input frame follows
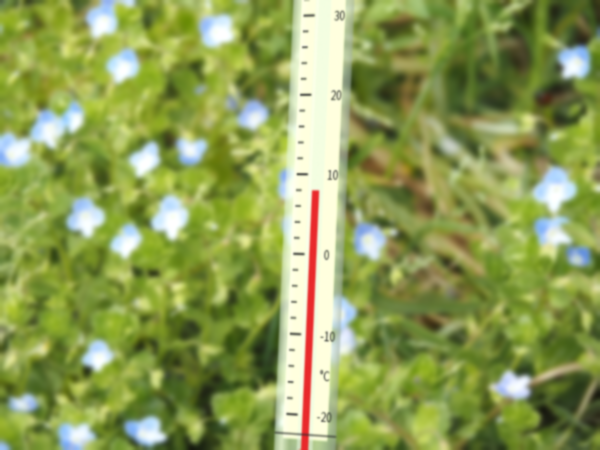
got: 8 °C
